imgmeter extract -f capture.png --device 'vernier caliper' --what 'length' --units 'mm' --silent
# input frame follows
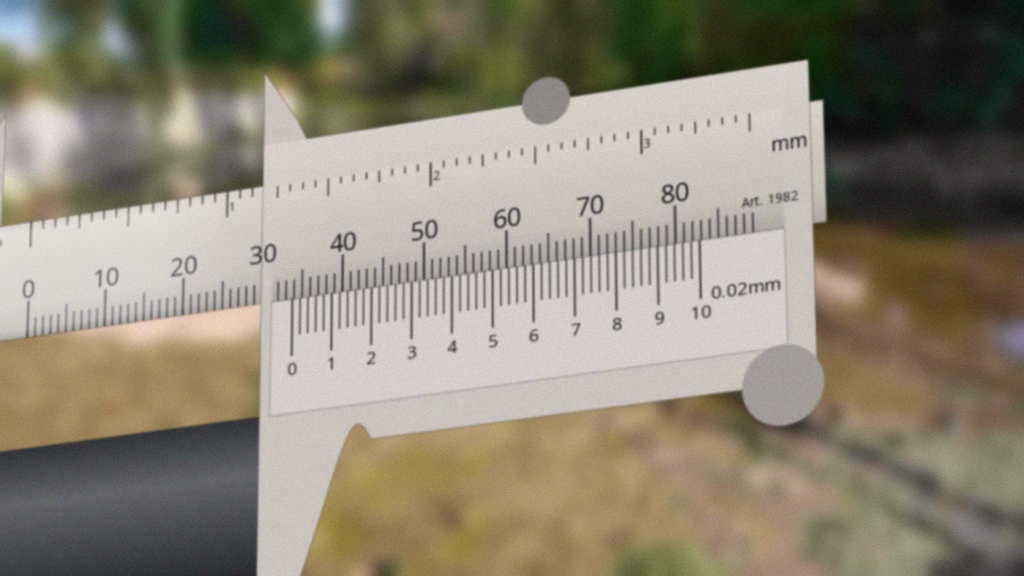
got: 33.8 mm
